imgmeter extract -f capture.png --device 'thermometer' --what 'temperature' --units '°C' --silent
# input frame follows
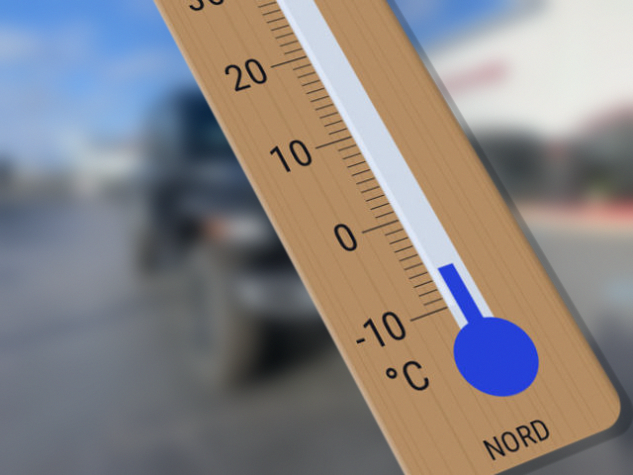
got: -6 °C
